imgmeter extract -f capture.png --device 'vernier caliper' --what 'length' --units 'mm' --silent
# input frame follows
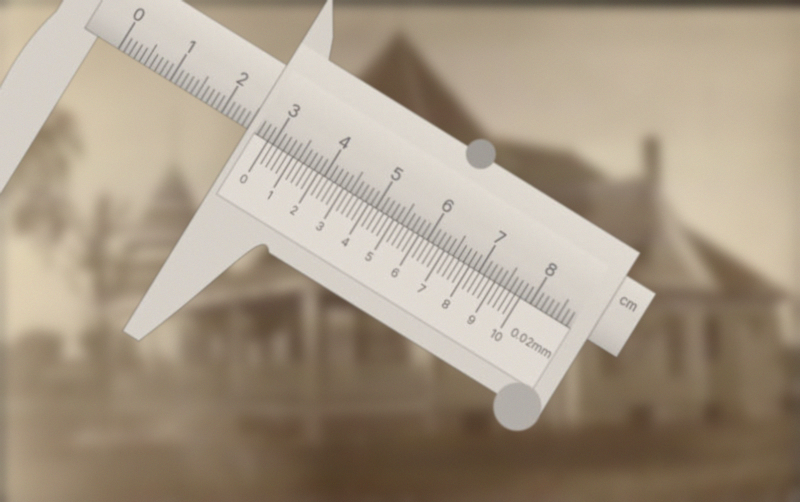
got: 29.0 mm
